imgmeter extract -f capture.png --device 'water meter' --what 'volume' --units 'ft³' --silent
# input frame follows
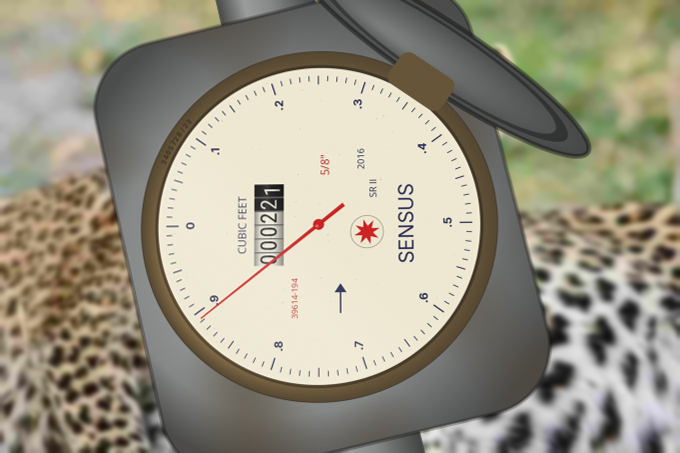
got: 220.89 ft³
